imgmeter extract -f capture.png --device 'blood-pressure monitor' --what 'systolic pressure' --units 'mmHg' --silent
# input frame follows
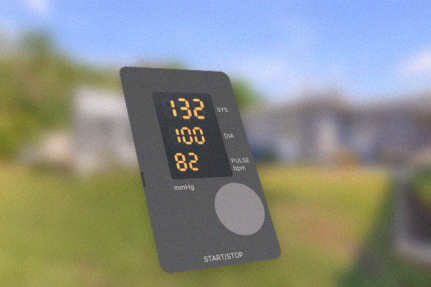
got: 132 mmHg
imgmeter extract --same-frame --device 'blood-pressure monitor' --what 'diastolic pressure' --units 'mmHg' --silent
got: 100 mmHg
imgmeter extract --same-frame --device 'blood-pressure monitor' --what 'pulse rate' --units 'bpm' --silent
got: 82 bpm
